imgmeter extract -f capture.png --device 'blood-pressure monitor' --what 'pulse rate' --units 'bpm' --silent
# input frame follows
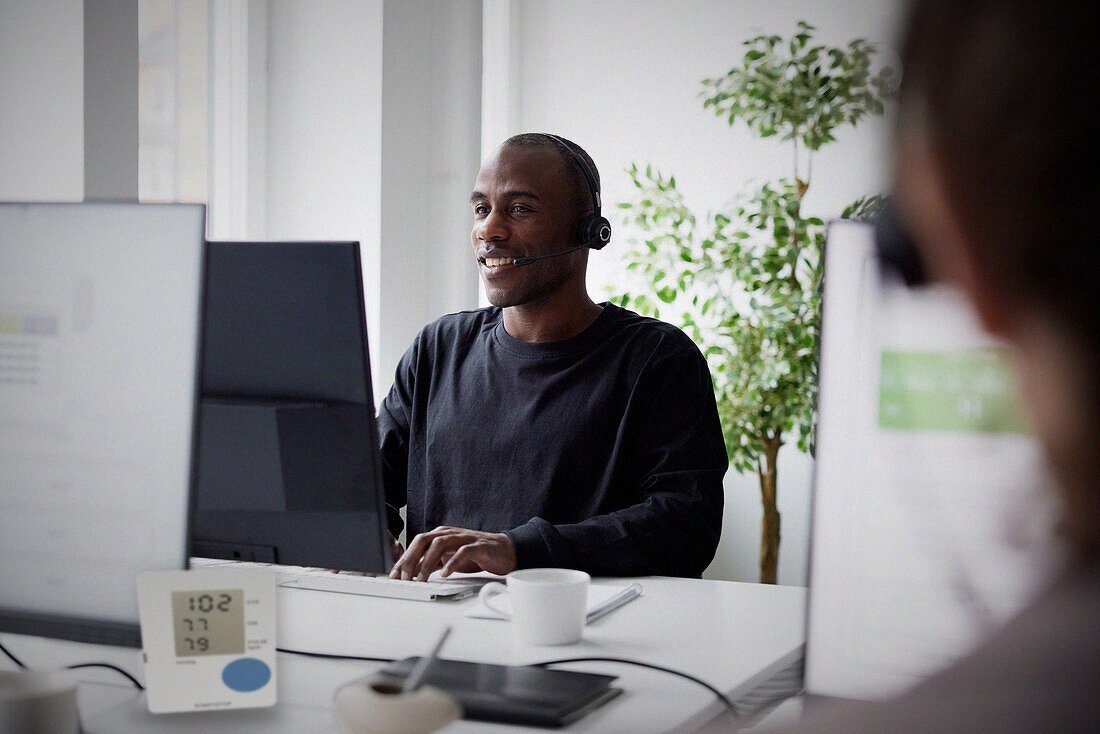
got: 79 bpm
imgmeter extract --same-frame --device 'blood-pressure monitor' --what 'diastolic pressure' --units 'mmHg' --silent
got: 77 mmHg
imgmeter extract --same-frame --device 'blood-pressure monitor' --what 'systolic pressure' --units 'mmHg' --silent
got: 102 mmHg
